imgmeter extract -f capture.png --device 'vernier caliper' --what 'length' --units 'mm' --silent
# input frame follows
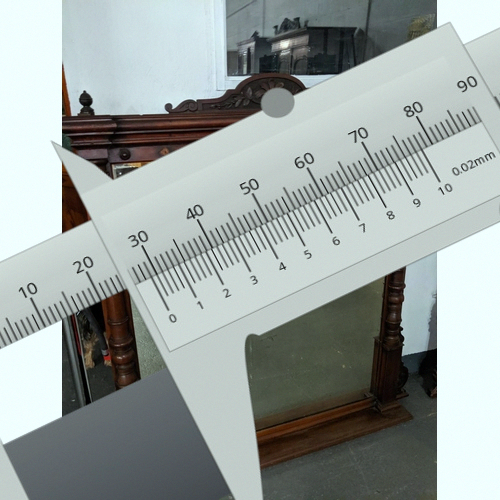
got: 29.0 mm
